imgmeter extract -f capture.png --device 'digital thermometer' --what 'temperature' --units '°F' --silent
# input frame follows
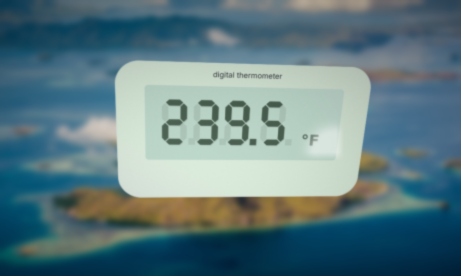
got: 239.5 °F
